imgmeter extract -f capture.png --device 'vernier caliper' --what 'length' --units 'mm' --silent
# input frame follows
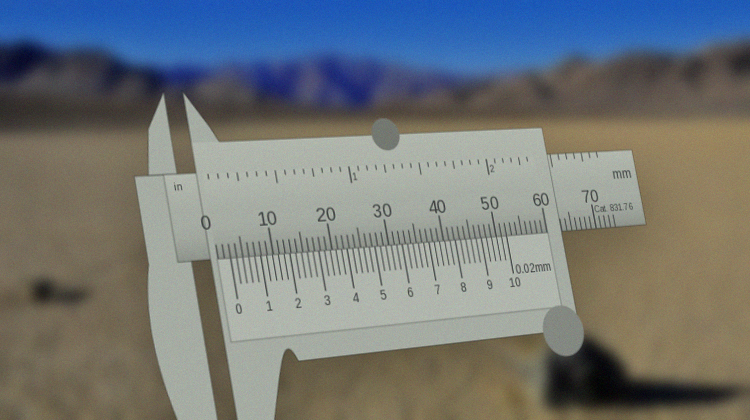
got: 3.0 mm
